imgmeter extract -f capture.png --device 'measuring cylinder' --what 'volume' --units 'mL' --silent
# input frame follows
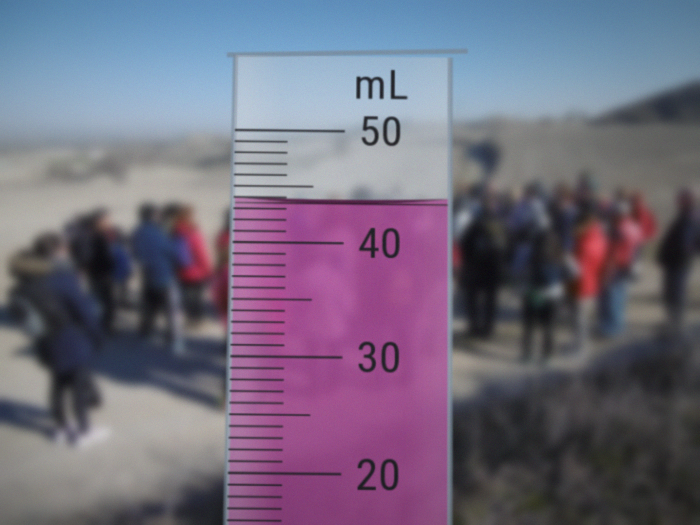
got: 43.5 mL
